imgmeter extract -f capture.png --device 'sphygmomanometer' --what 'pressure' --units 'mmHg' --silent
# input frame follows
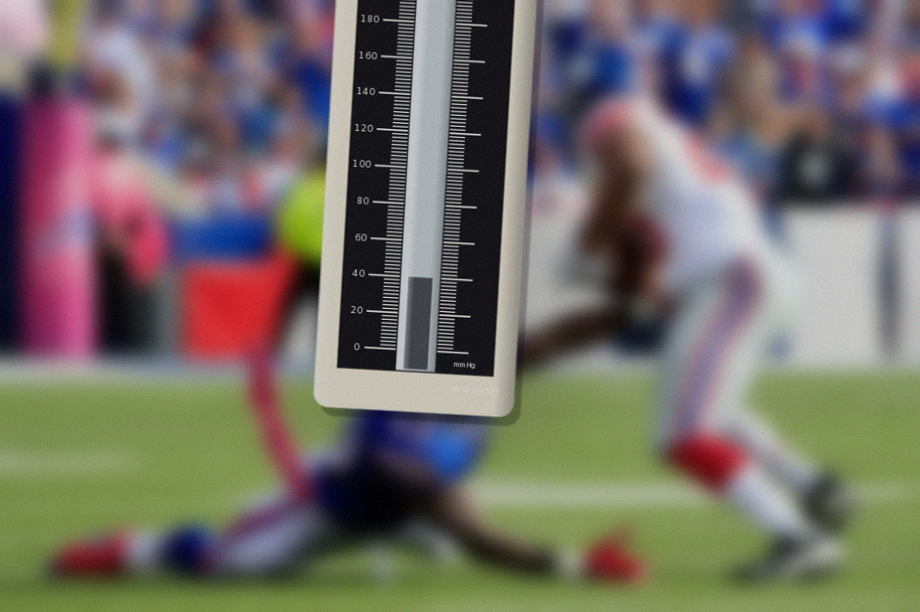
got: 40 mmHg
